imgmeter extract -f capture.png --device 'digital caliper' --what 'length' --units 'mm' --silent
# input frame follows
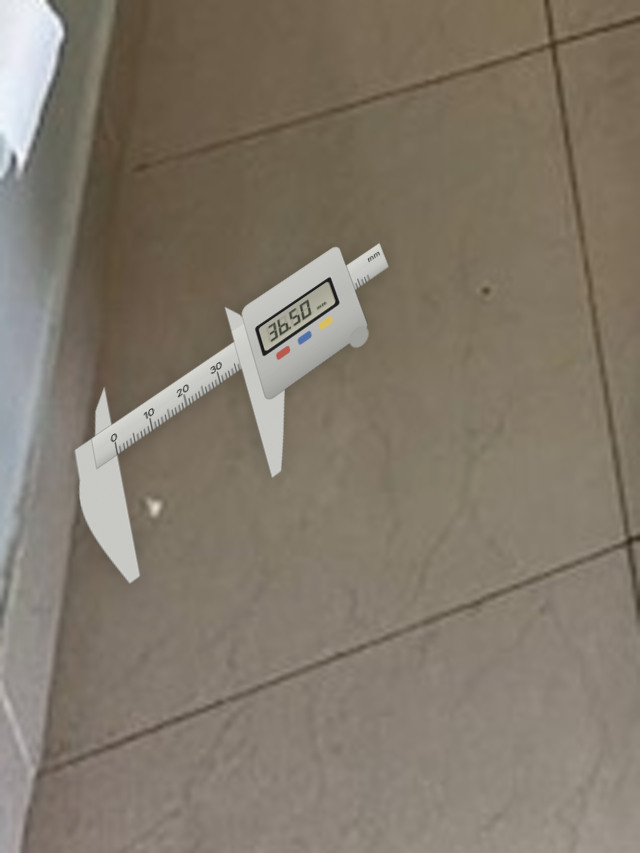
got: 36.50 mm
